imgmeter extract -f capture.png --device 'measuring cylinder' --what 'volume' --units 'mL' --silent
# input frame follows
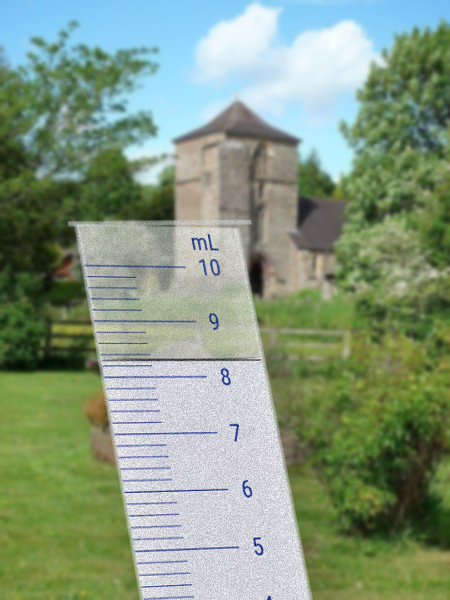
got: 8.3 mL
